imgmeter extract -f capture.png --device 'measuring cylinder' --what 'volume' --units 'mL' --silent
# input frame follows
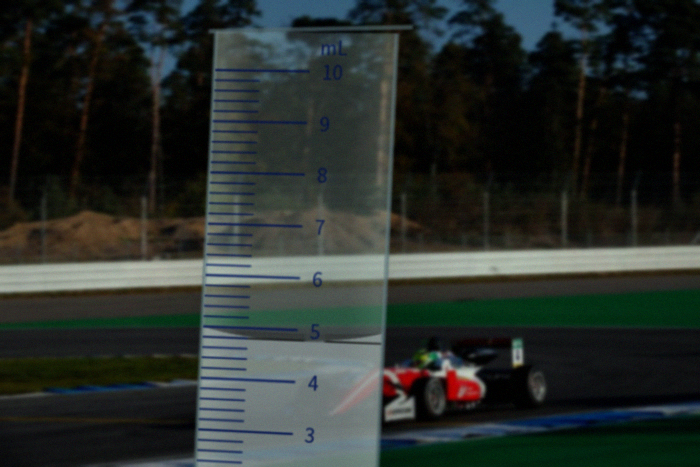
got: 4.8 mL
